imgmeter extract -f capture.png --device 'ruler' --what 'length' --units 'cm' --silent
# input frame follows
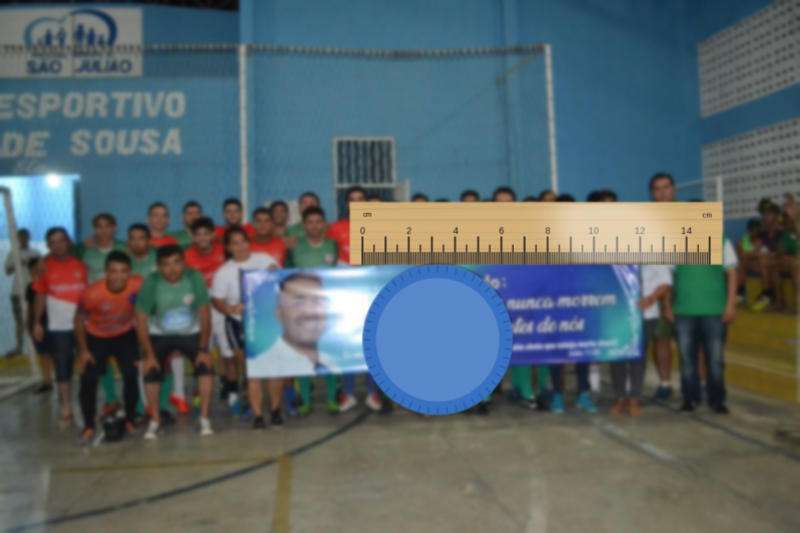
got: 6.5 cm
